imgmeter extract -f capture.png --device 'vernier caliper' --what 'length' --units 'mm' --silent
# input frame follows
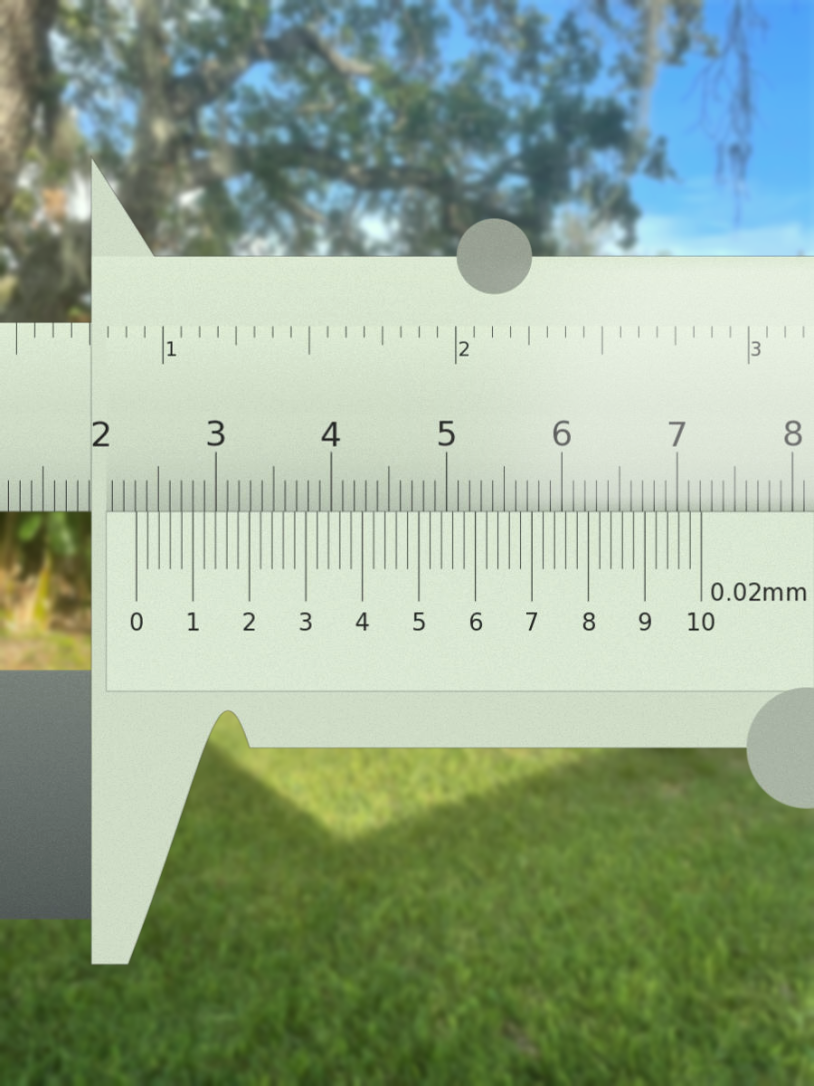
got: 23.1 mm
